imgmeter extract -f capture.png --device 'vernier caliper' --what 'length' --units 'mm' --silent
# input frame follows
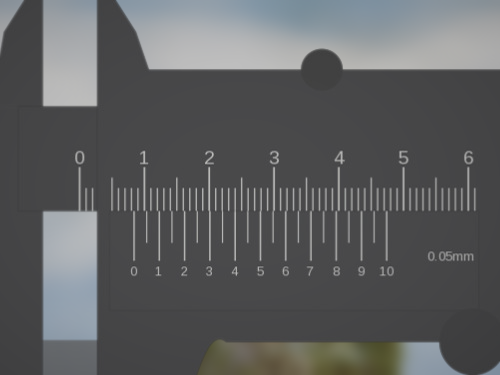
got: 8.4 mm
